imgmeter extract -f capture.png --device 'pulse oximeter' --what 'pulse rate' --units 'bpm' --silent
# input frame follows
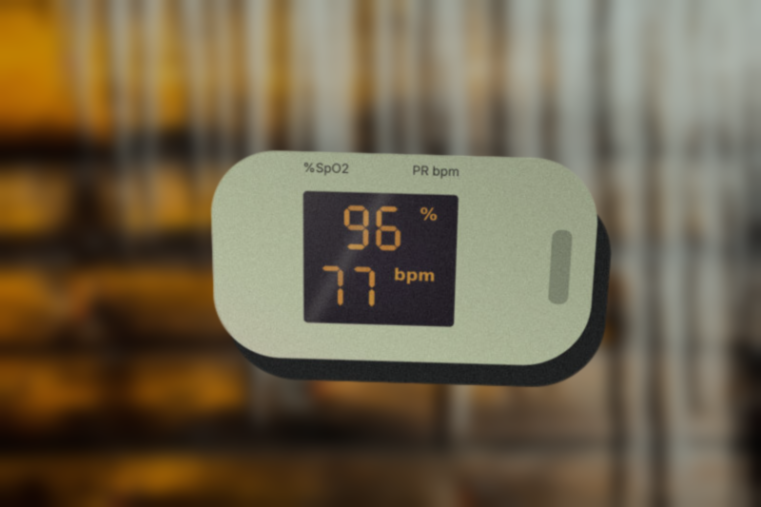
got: 77 bpm
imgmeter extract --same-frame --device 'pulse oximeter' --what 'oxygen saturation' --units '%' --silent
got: 96 %
